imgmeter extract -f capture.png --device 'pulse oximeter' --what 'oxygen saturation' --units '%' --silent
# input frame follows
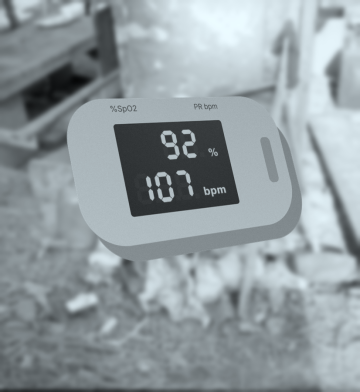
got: 92 %
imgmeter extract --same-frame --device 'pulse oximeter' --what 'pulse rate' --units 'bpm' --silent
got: 107 bpm
